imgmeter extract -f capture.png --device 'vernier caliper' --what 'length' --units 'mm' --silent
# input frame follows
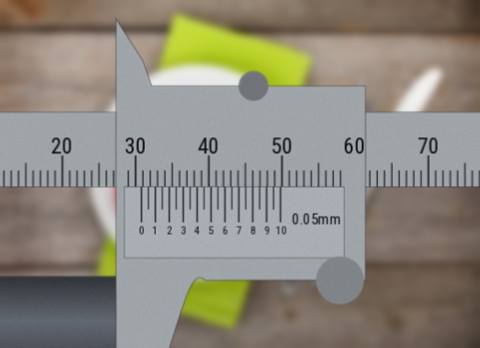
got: 30.8 mm
